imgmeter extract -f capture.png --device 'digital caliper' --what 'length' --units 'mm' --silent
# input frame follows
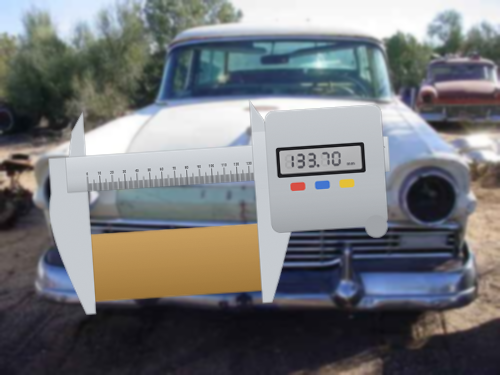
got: 133.70 mm
